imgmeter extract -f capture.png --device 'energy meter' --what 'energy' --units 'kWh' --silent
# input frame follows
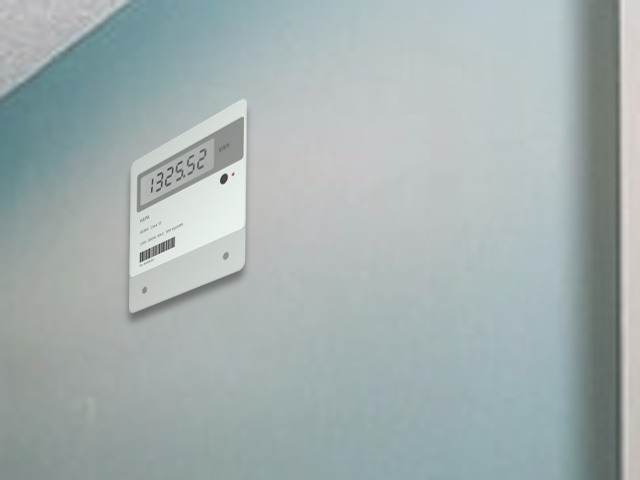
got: 1325.52 kWh
